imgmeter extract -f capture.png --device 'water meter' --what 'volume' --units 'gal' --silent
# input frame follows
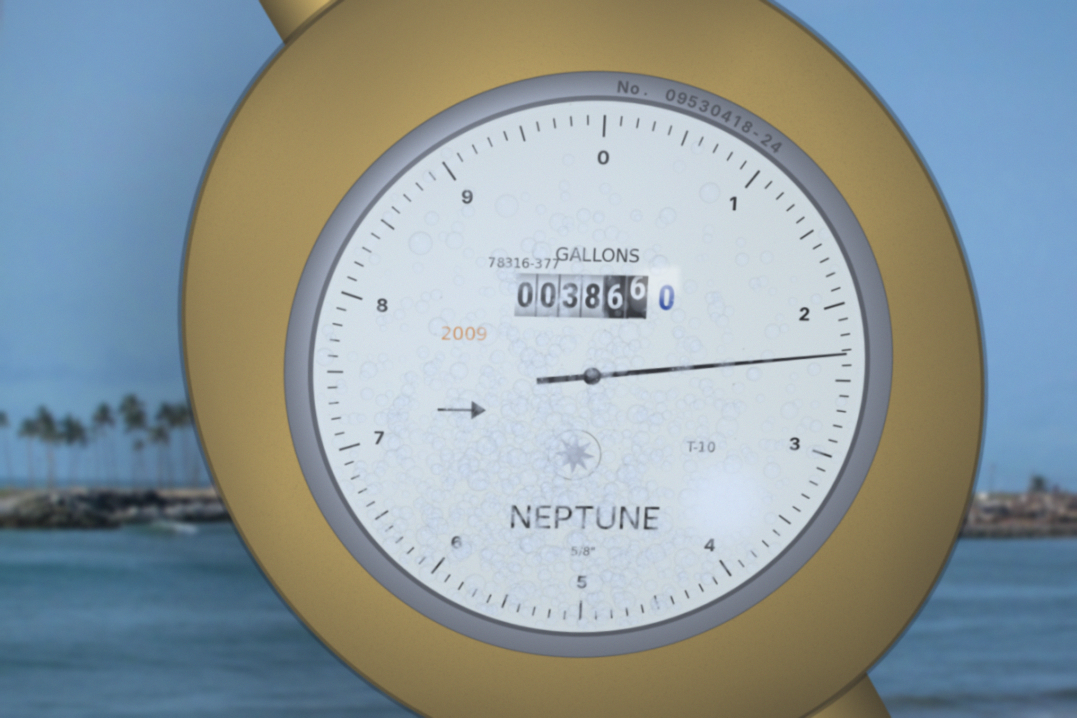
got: 38662.3 gal
